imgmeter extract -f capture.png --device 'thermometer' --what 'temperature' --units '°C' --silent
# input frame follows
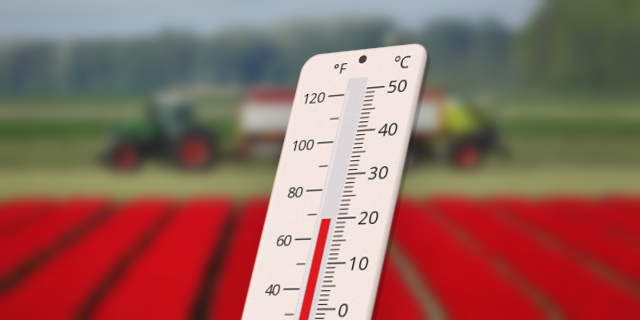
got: 20 °C
